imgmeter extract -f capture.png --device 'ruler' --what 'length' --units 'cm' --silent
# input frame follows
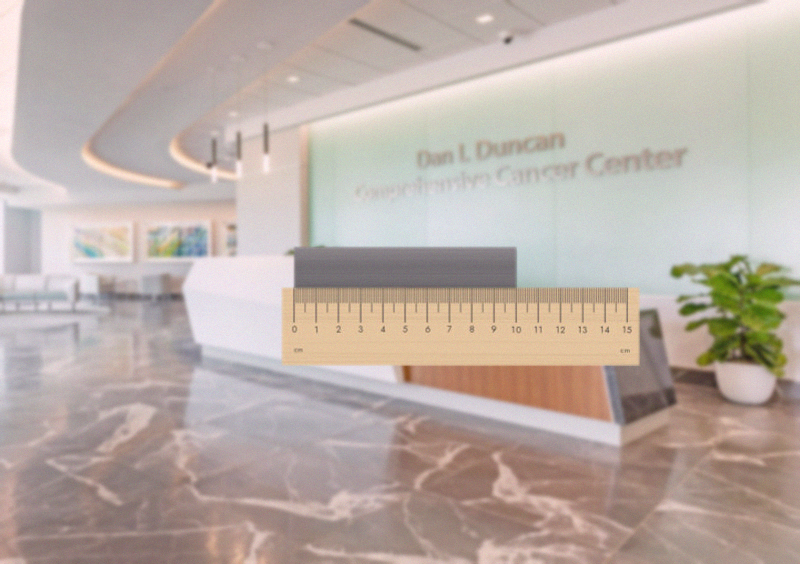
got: 10 cm
